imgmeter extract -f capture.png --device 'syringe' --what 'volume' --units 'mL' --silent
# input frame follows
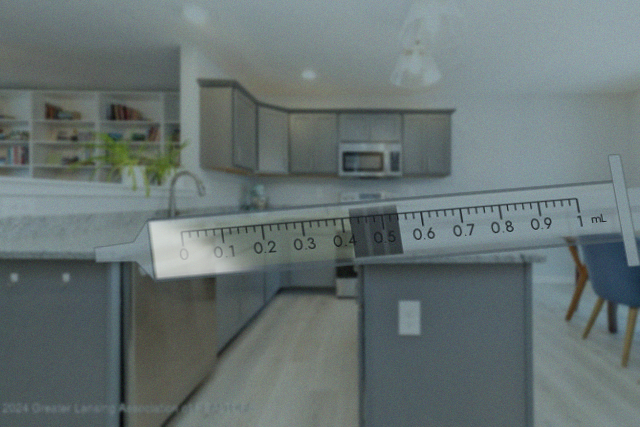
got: 0.42 mL
